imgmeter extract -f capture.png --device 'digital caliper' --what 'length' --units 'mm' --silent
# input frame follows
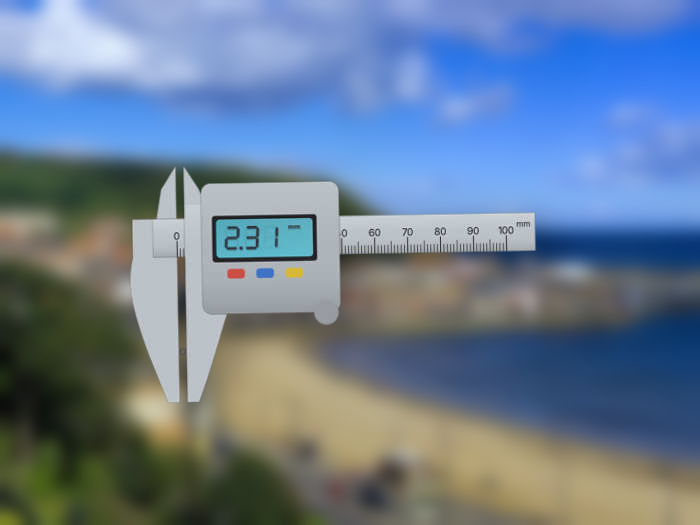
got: 2.31 mm
